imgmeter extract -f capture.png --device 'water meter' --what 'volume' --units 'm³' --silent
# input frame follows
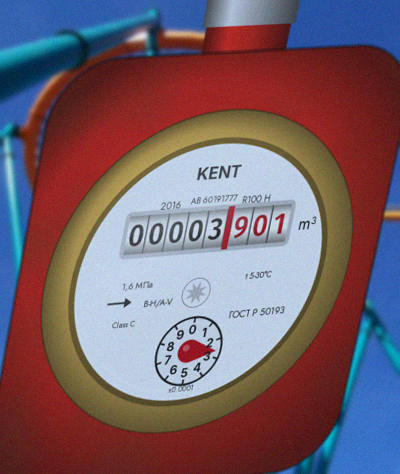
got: 3.9012 m³
